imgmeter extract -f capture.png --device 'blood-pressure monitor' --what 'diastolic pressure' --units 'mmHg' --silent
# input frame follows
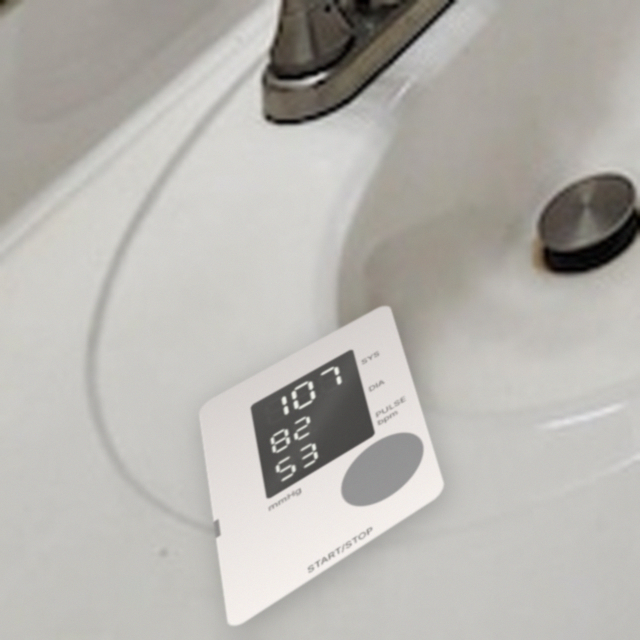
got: 82 mmHg
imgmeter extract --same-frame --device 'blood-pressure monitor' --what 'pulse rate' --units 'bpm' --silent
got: 53 bpm
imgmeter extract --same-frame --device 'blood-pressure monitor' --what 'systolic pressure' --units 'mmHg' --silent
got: 107 mmHg
